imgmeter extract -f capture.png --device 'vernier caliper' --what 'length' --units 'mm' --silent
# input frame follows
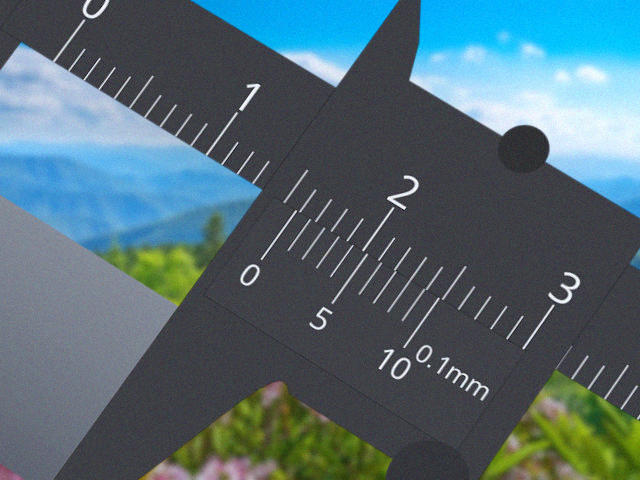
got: 15.8 mm
